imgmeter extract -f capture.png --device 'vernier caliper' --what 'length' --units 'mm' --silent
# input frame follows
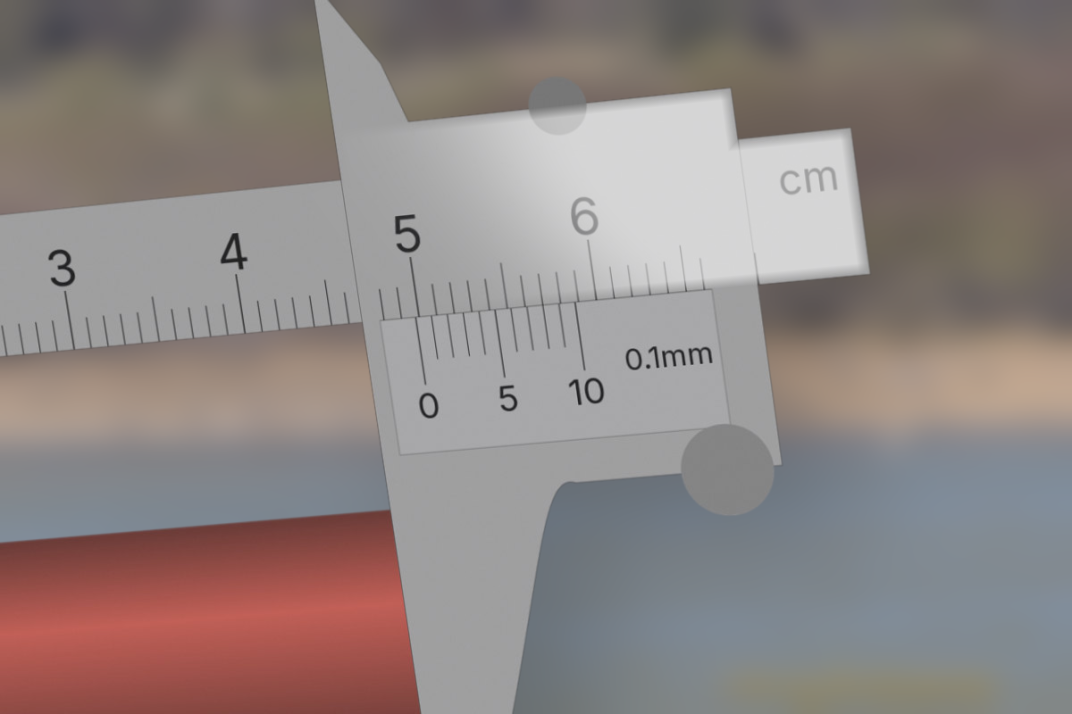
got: 49.8 mm
